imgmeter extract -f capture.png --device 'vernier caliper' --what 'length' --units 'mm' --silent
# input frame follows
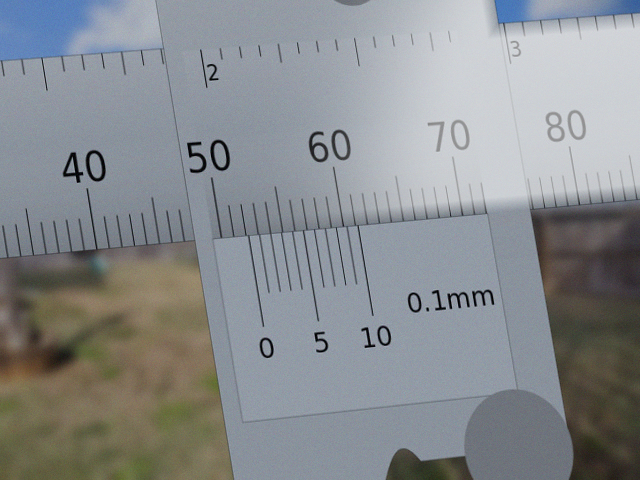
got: 52.2 mm
